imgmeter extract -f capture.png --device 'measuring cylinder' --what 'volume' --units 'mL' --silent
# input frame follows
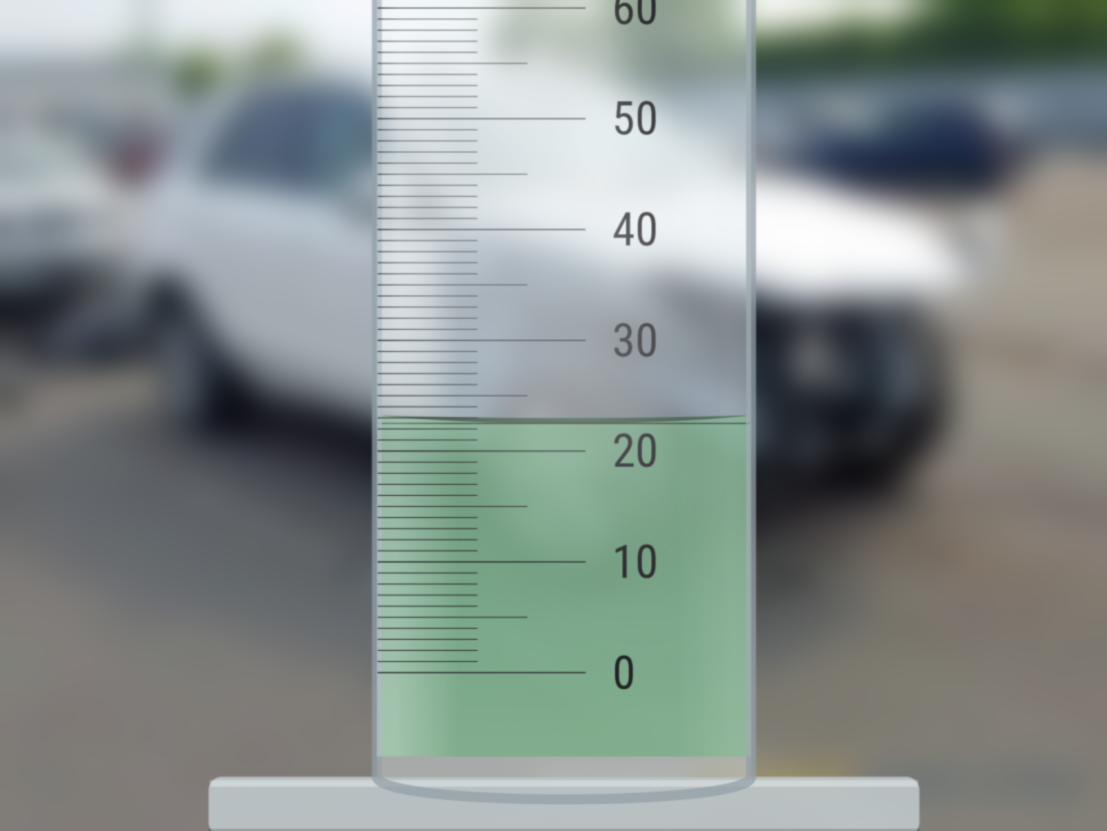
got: 22.5 mL
